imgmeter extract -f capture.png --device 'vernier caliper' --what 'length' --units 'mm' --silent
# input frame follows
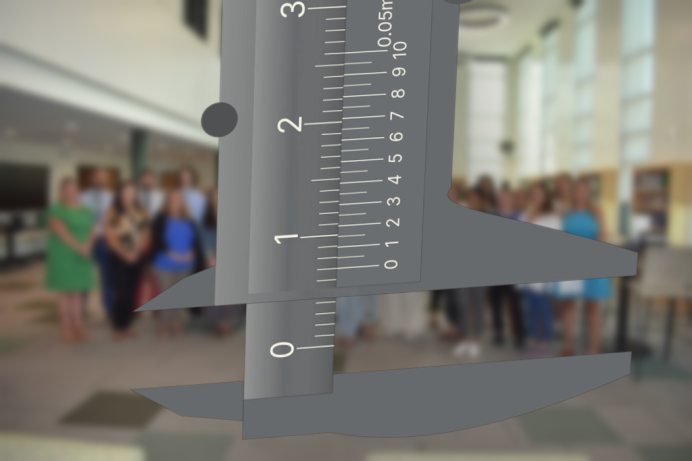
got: 7.0 mm
